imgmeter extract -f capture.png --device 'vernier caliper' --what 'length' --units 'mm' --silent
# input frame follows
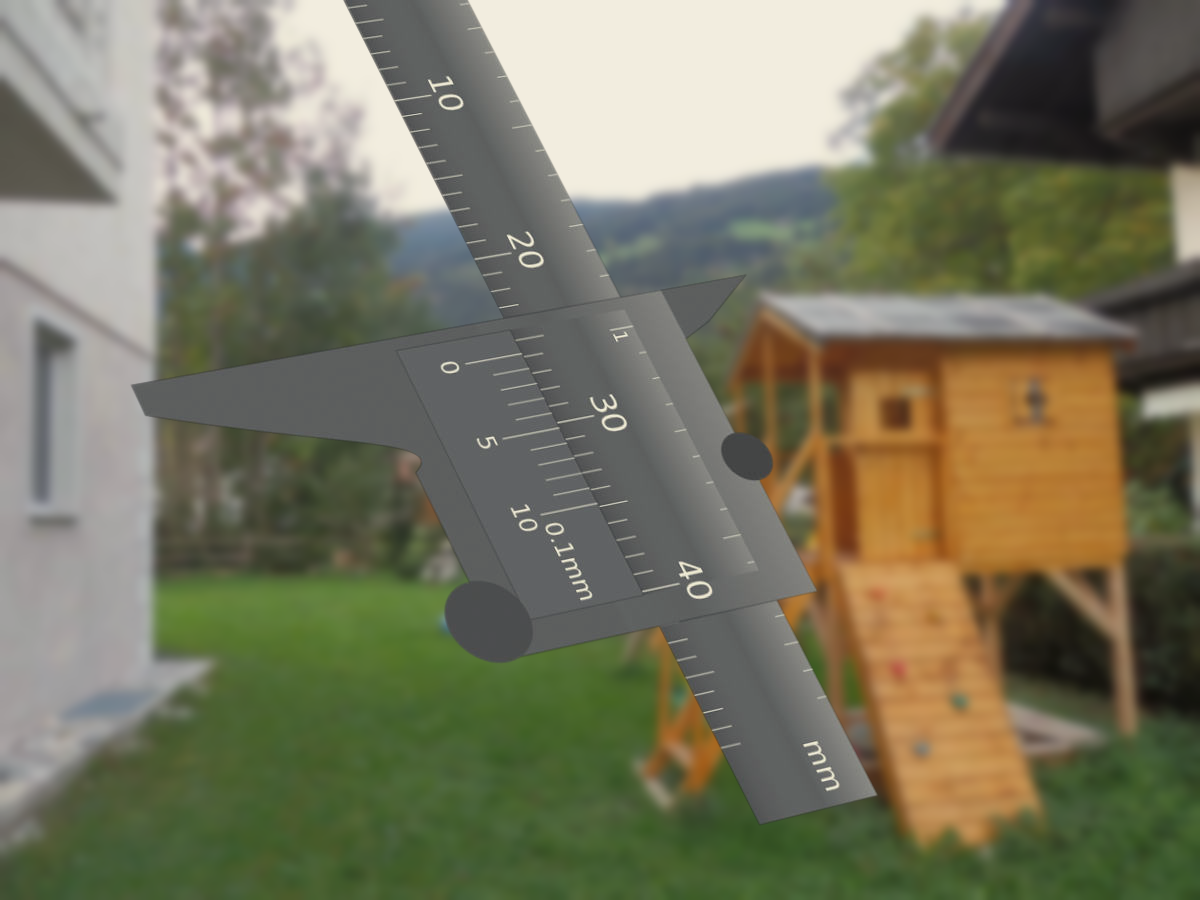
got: 25.8 mm
